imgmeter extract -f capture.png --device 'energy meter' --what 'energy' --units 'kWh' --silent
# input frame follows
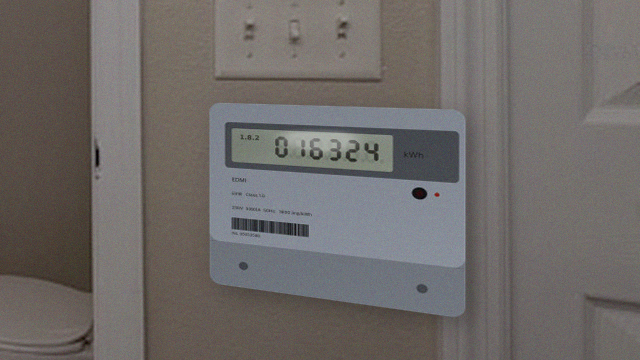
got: 16324 kWh
